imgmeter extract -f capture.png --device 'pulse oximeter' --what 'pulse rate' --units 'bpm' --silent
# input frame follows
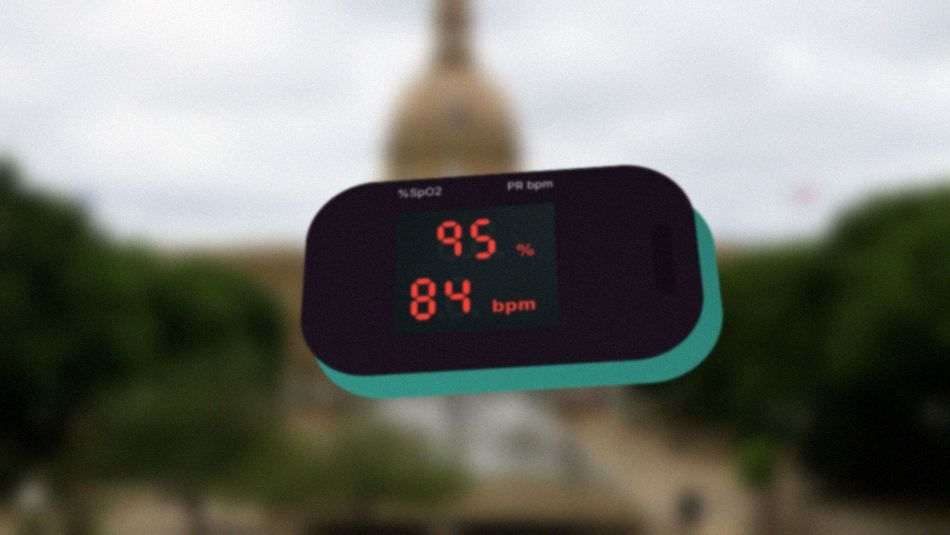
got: 84 bpm
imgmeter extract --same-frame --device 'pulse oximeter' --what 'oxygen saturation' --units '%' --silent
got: 95 %
